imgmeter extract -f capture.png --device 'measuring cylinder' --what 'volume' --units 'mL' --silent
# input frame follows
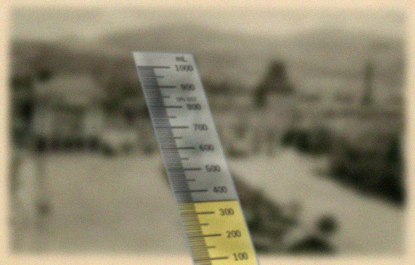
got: 350 mL
